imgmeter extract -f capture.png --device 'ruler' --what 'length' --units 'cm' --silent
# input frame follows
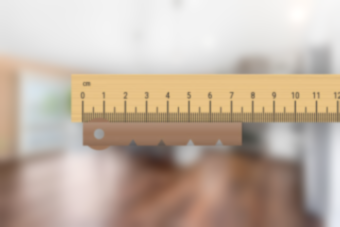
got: 7.5 cm
